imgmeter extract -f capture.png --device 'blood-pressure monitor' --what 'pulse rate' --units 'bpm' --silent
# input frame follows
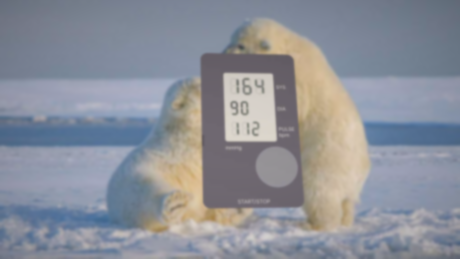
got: 112 bpm
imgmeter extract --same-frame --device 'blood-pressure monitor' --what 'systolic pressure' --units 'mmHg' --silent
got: 164 mmHg
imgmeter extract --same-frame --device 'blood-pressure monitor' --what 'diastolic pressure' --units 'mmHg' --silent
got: 90 mmHg
